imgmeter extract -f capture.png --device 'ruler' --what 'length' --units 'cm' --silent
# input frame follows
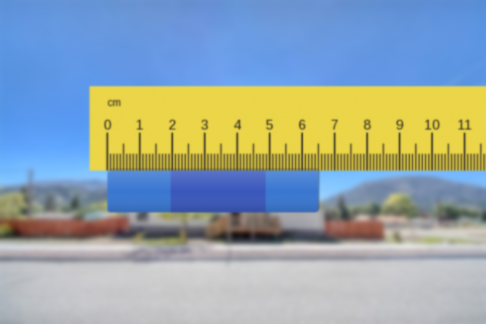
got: 6.5 cm
